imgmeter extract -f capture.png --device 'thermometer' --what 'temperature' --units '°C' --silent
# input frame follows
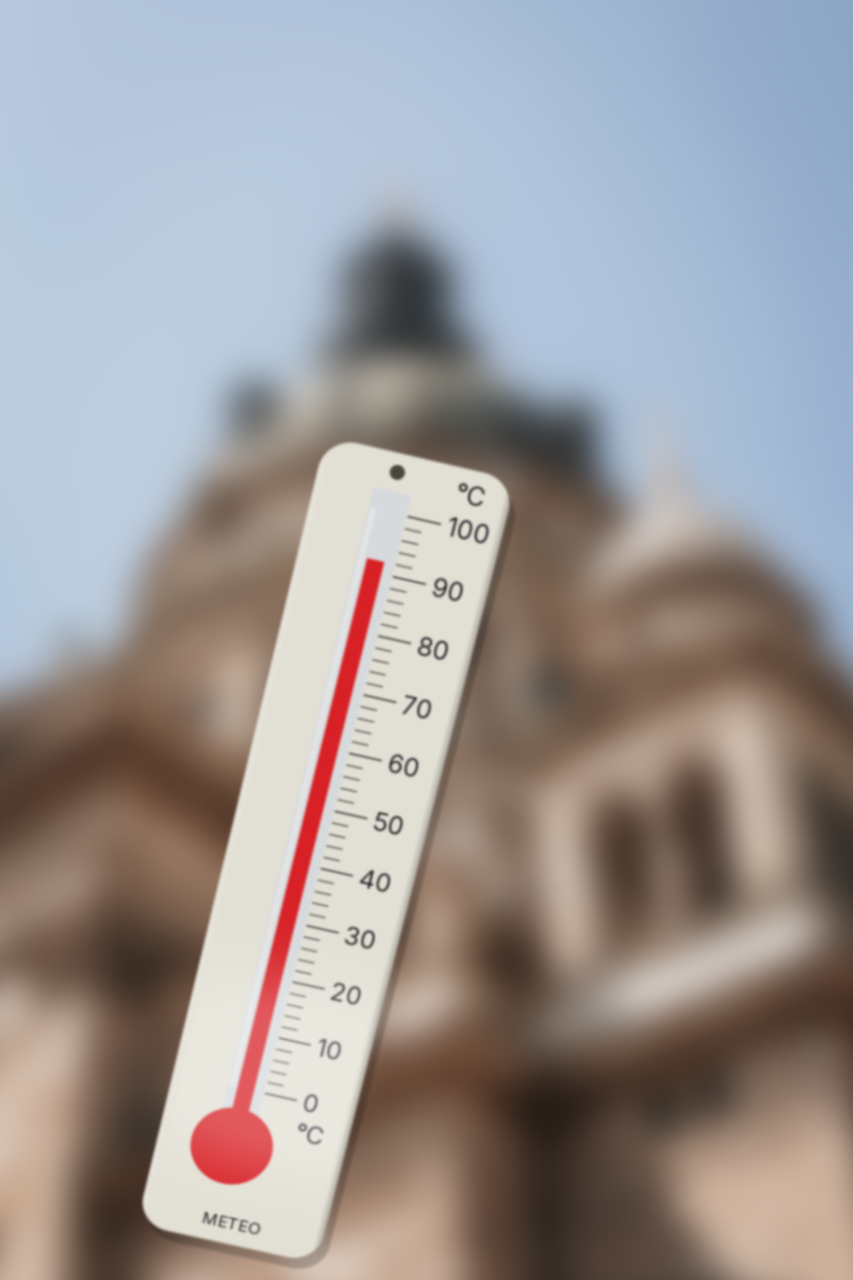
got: 92 °C
